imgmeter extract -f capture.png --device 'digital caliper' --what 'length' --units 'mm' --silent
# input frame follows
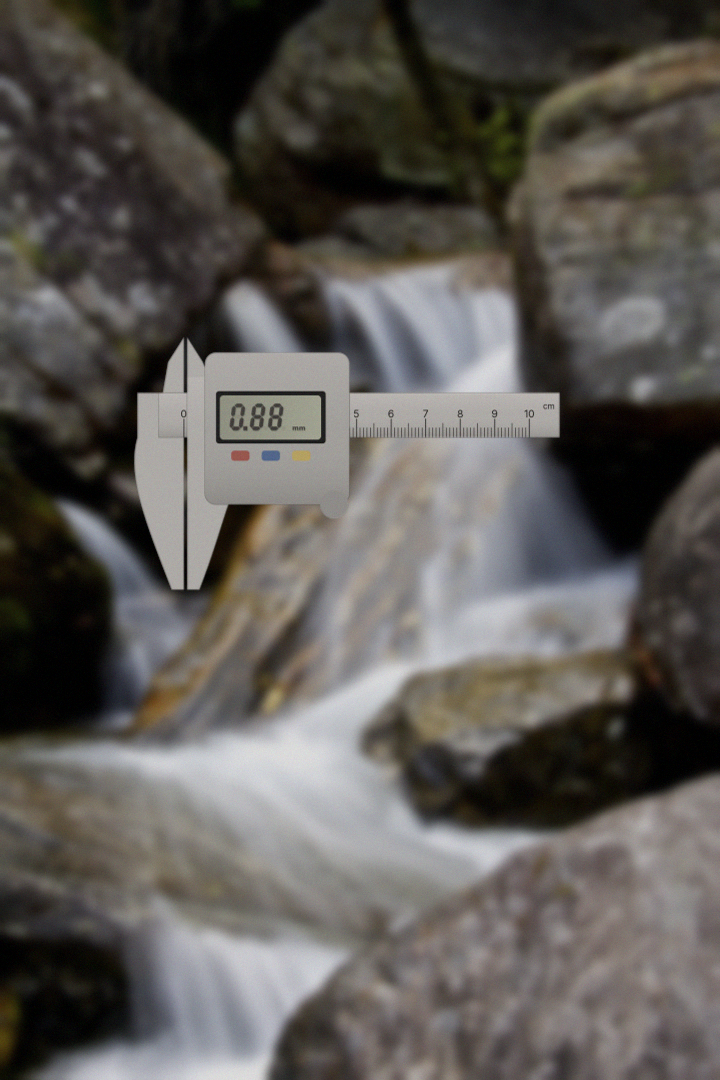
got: 0.88 mm
